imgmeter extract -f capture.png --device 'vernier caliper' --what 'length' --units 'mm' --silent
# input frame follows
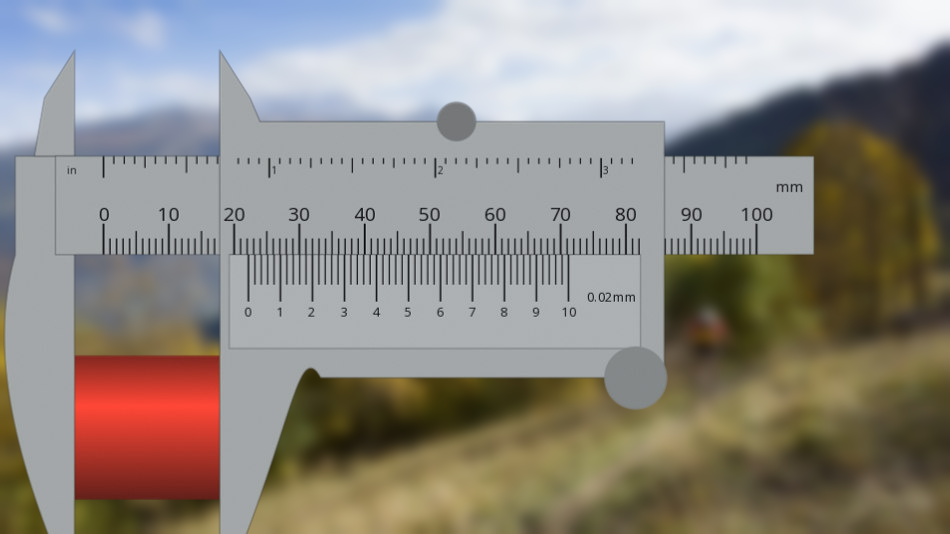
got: 22.2 mm
